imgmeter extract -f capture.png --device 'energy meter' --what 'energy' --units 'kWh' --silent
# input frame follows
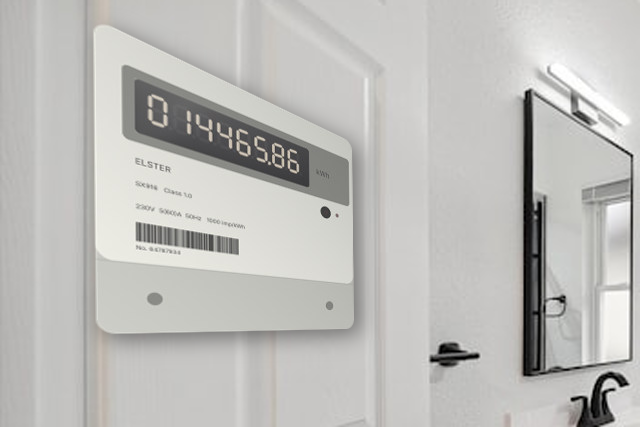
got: 14465.86 kWh
